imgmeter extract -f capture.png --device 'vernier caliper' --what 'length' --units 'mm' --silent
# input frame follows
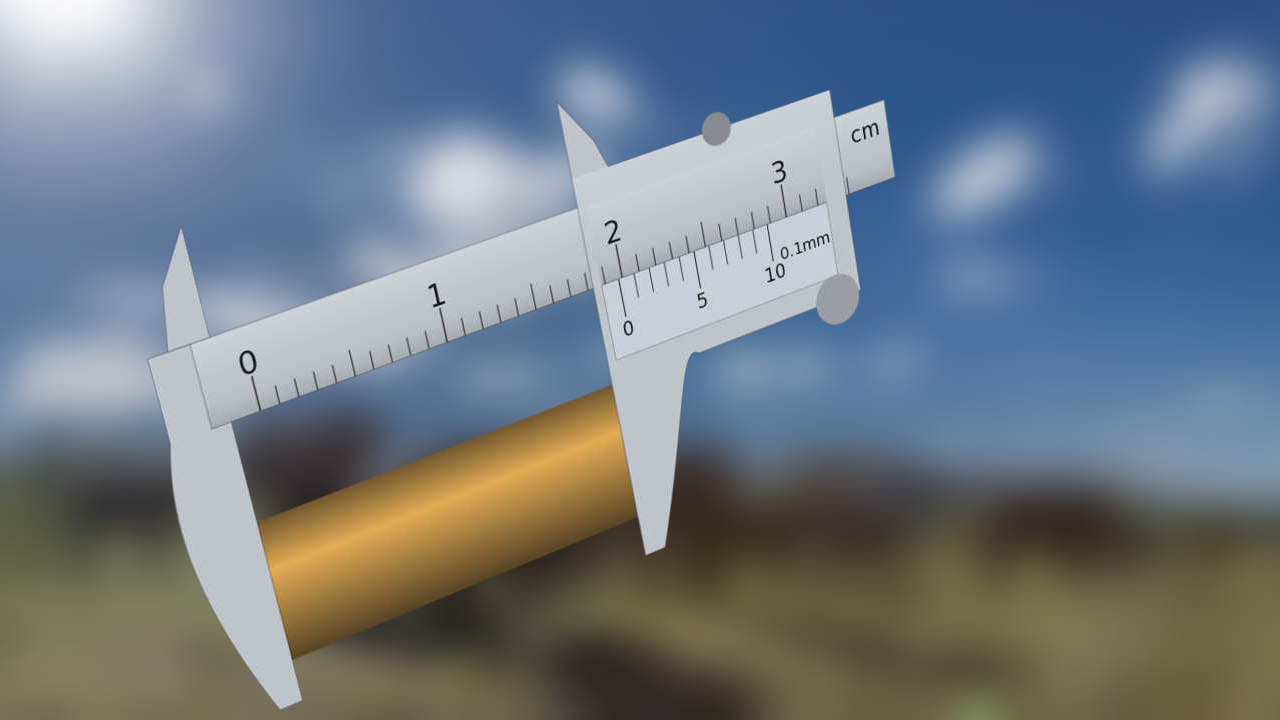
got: 19.8 mm
